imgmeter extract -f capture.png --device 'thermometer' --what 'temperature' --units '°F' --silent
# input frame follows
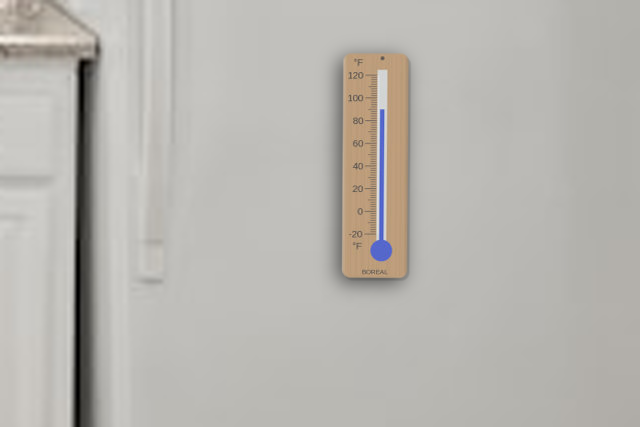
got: 90 °F
